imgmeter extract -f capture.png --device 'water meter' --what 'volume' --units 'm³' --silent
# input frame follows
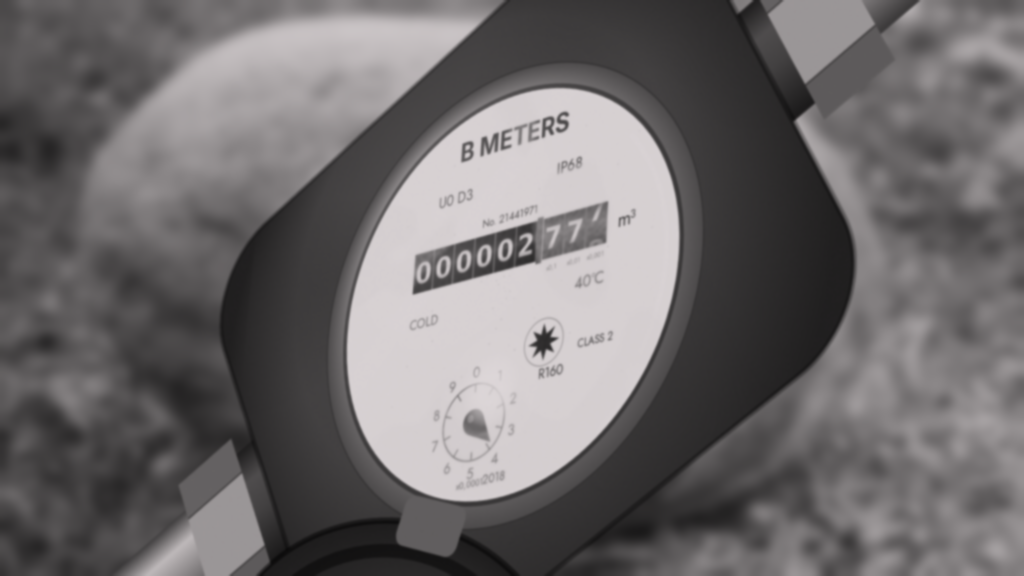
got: 2.7773 m³
